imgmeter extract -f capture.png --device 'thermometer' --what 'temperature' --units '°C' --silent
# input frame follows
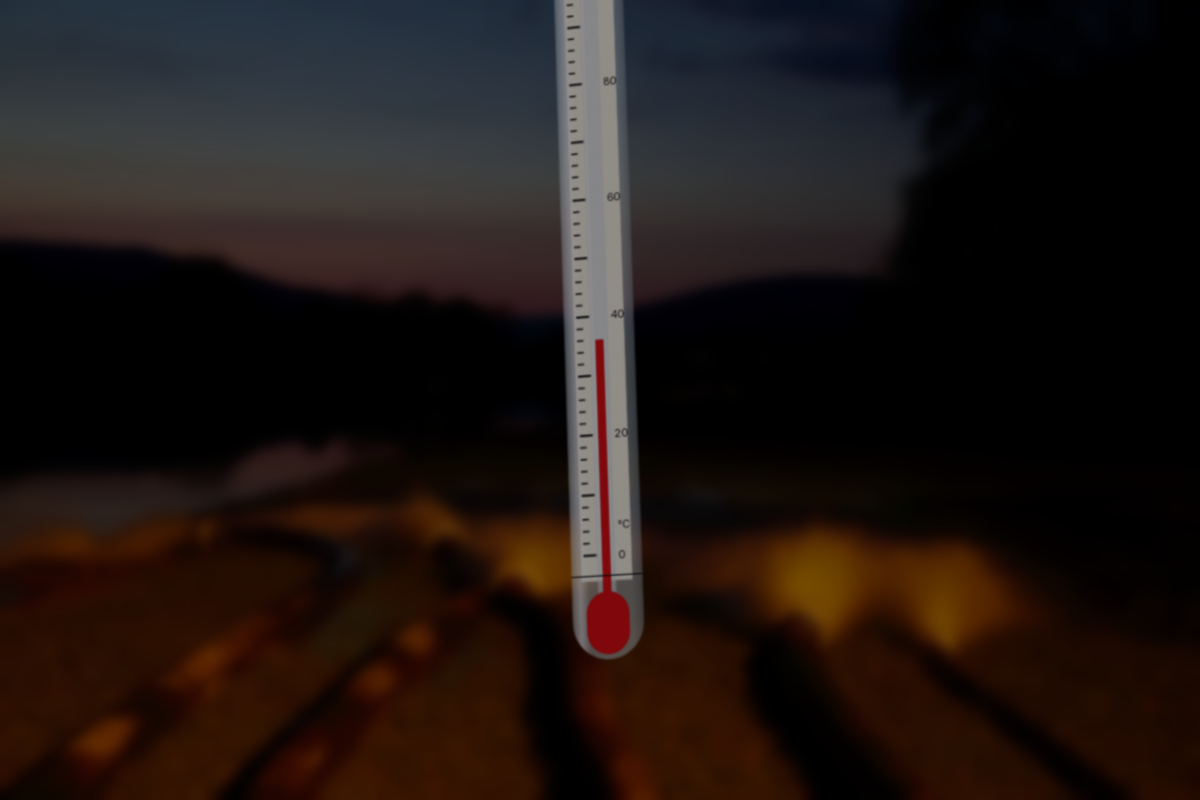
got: 36 °C
